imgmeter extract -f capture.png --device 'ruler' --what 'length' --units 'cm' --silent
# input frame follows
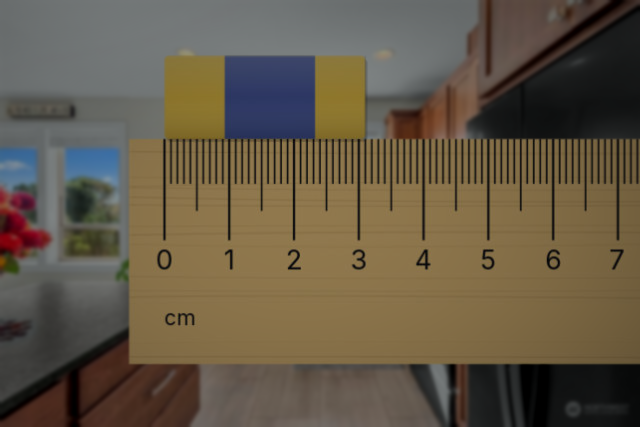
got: 3.1 cm
